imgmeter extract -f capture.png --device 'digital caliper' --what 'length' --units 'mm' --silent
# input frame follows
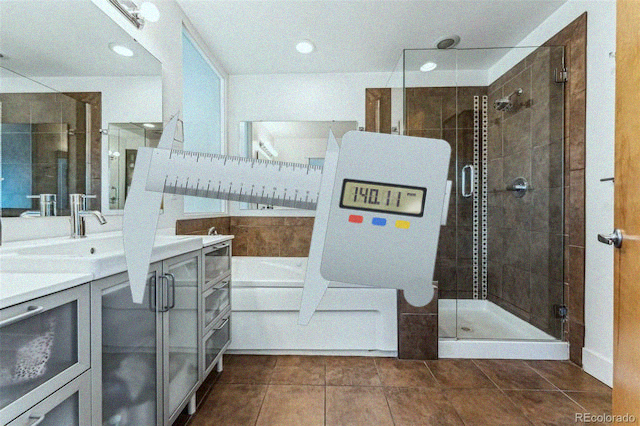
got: 140.11 mm
